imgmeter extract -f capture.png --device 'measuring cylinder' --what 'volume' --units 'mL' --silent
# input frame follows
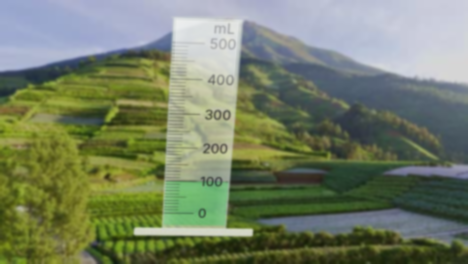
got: 100 mL
